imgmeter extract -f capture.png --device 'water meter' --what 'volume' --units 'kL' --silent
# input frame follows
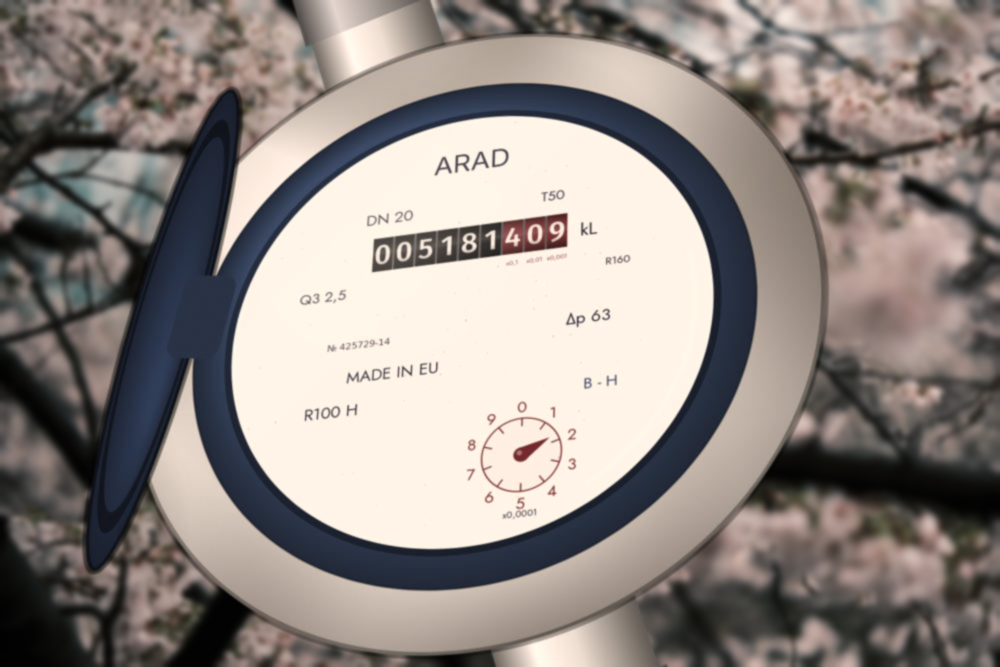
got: 5181.4091 kL
